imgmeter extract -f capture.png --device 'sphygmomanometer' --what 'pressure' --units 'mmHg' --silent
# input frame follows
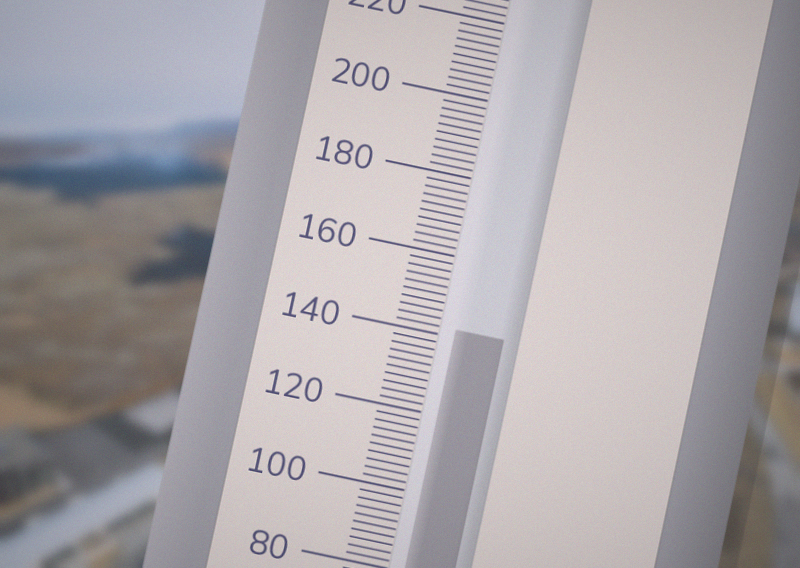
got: 142 mmHg
